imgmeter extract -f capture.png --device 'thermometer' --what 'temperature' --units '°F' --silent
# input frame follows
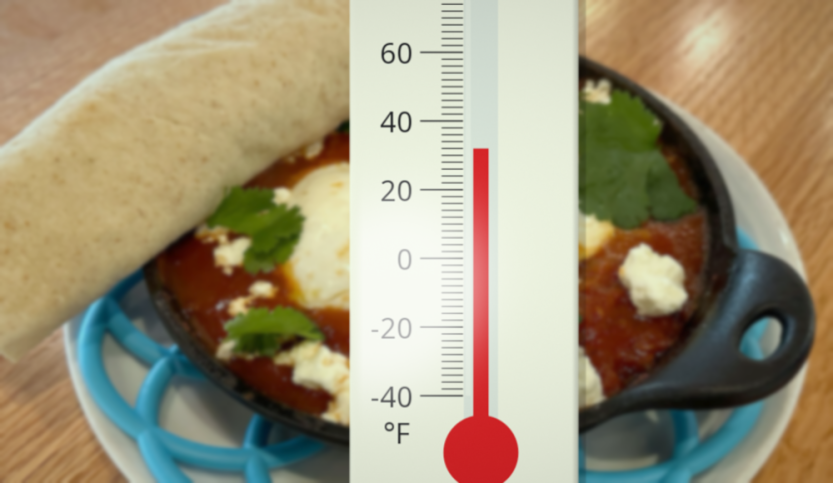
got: 32 °F
